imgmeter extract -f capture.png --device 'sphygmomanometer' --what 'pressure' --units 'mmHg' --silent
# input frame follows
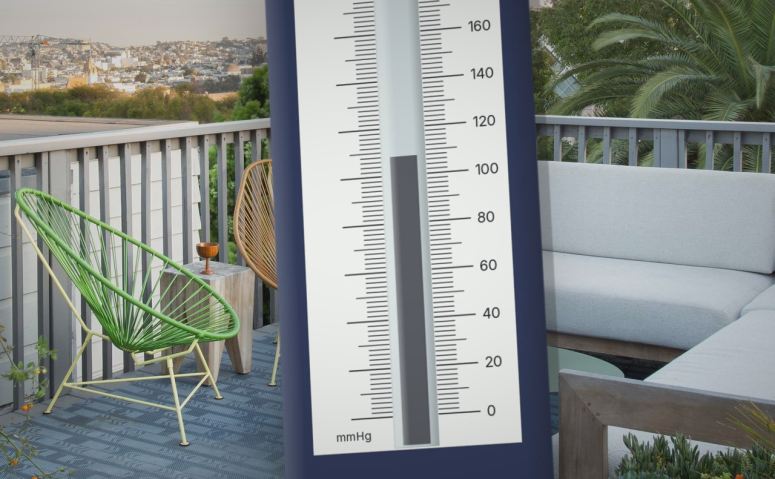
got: 108 mmHg
